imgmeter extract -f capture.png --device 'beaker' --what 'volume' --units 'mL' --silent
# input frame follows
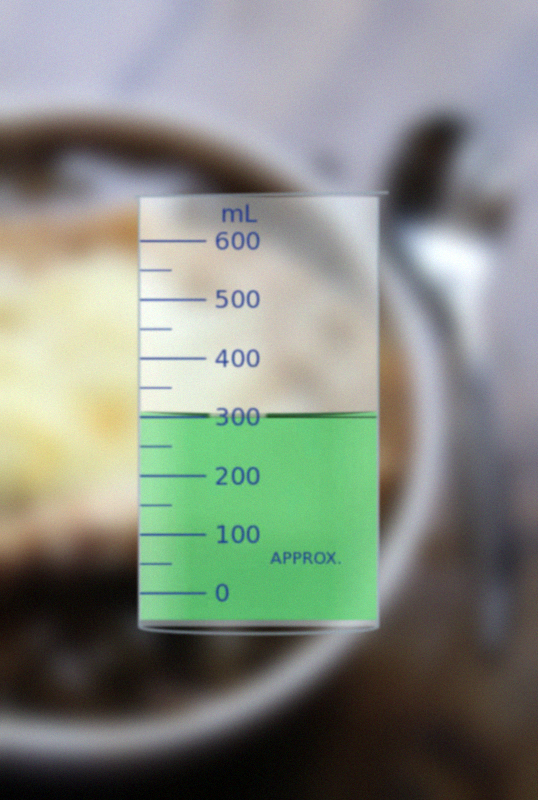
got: 300 mL
